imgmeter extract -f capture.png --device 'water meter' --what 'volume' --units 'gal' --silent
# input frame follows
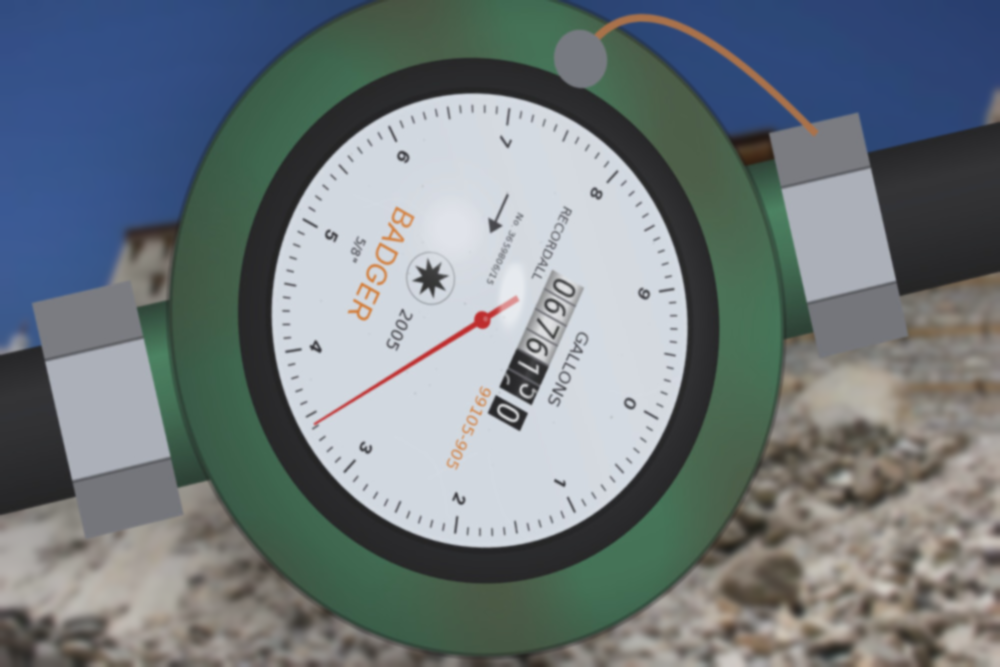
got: 676153.4 gal
